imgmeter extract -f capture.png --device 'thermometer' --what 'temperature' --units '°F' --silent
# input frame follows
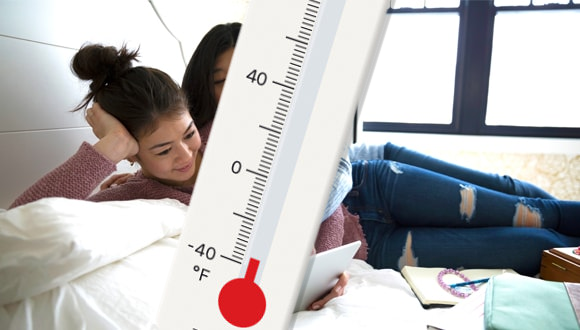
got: -36 °F
